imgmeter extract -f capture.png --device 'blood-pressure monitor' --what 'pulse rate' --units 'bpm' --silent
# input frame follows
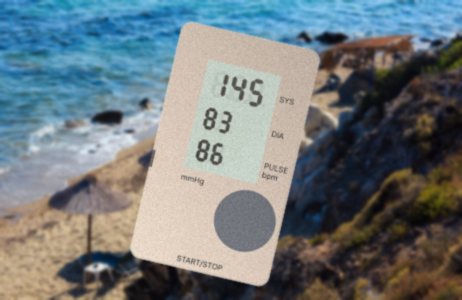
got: 86 bpm
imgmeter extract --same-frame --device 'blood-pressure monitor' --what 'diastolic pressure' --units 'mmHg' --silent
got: 83 mmHg
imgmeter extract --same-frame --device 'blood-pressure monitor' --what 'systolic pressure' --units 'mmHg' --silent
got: 145 mmHg
